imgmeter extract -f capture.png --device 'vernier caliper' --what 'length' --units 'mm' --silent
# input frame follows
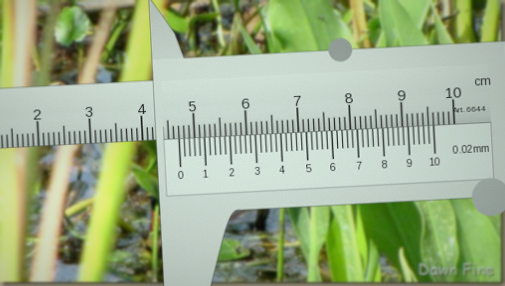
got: 47.0 mm
